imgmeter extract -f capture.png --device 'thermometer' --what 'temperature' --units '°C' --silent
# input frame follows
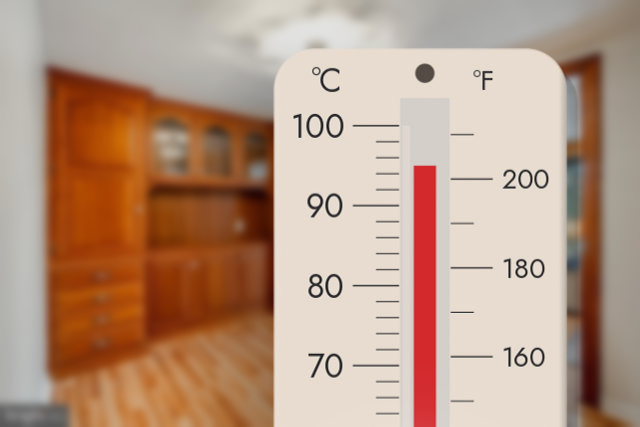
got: 95 °C
